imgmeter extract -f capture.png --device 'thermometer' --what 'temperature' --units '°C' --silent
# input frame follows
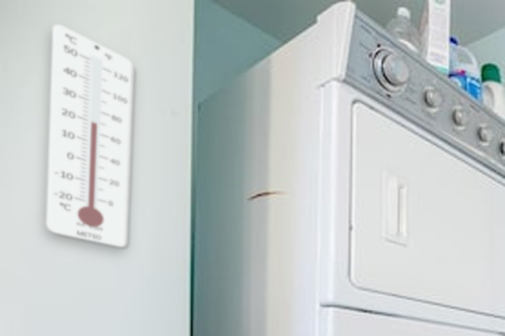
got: 20 °C
